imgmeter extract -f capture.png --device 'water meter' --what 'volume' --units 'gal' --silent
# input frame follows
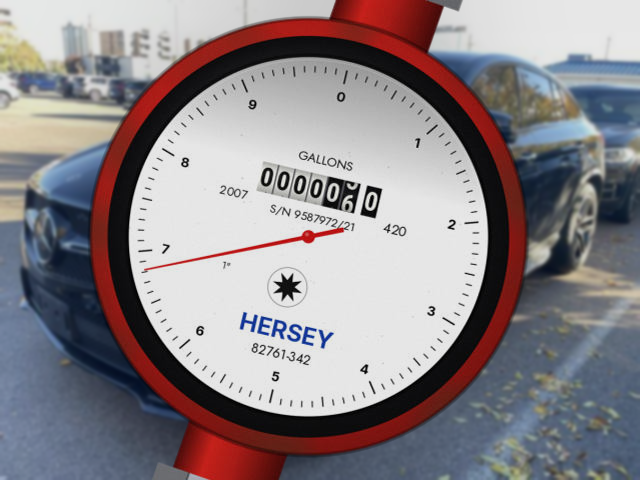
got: 56.8 gal
